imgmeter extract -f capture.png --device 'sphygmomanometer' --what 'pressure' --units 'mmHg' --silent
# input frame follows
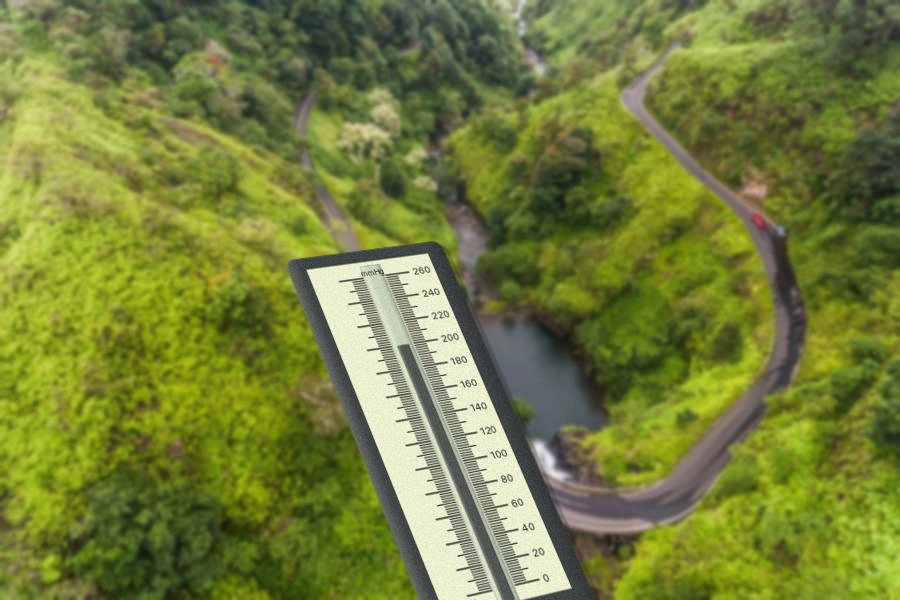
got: 200 mmHg
